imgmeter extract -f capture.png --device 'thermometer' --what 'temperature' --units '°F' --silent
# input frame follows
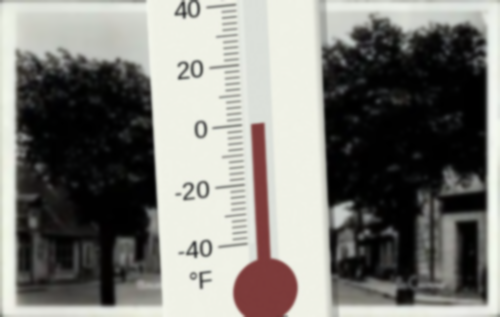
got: 0 °F
